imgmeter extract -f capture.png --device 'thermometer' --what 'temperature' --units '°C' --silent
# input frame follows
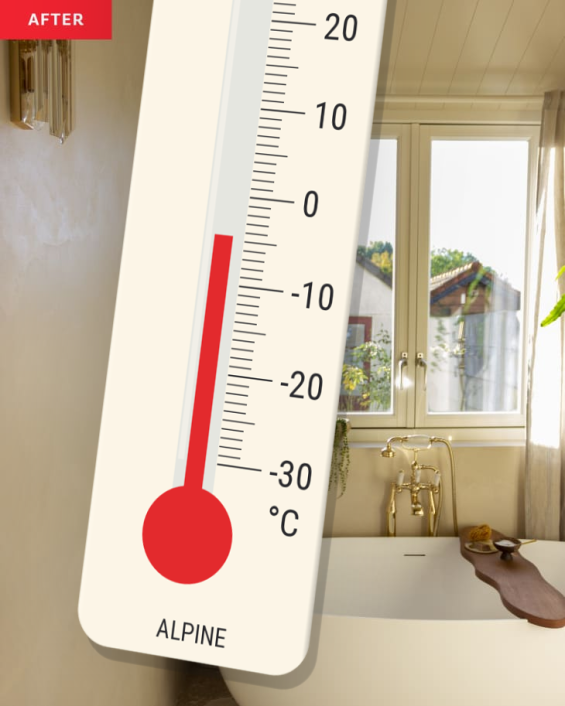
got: -4.5 °C
